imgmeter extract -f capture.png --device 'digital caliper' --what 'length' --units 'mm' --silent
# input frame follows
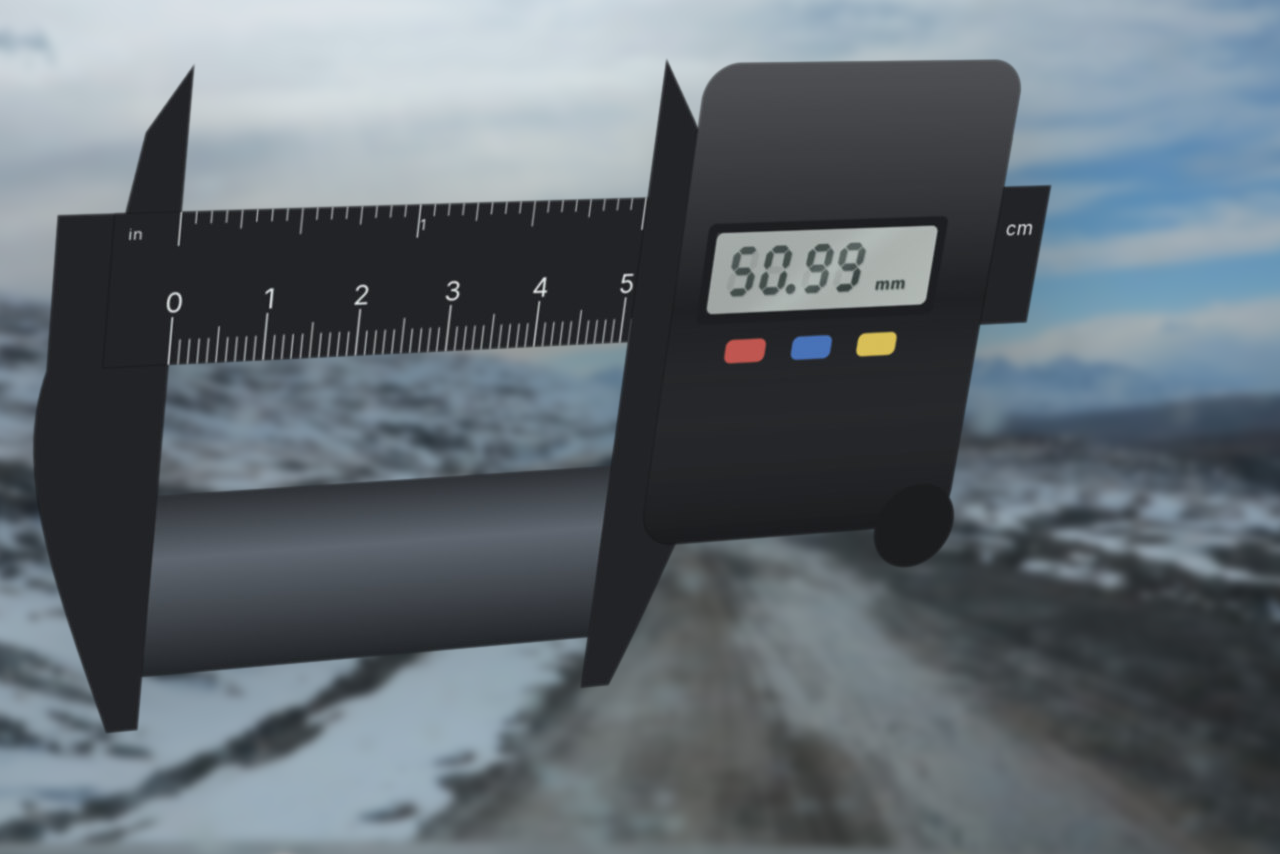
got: 50.99 mm
